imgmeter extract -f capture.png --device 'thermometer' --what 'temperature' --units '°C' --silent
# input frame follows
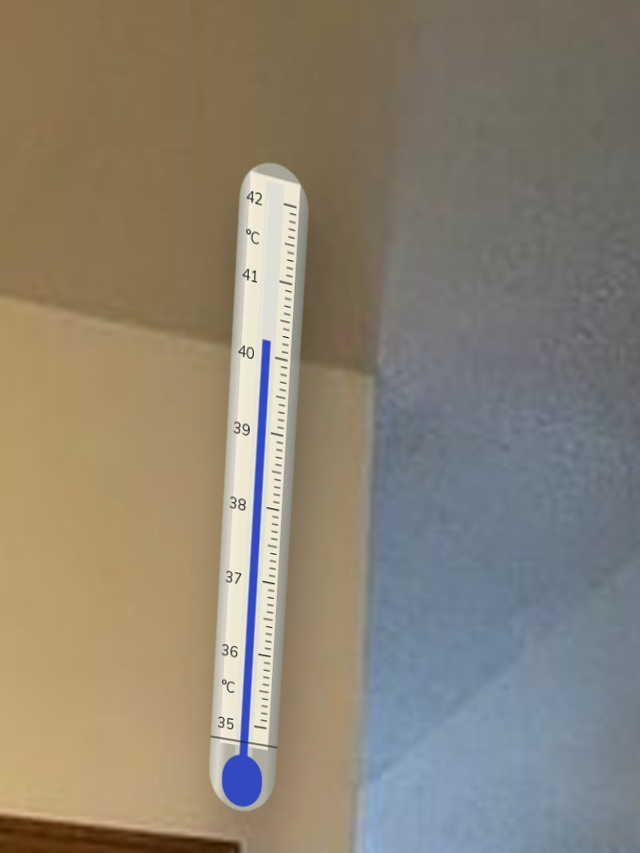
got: 40.2 °C
